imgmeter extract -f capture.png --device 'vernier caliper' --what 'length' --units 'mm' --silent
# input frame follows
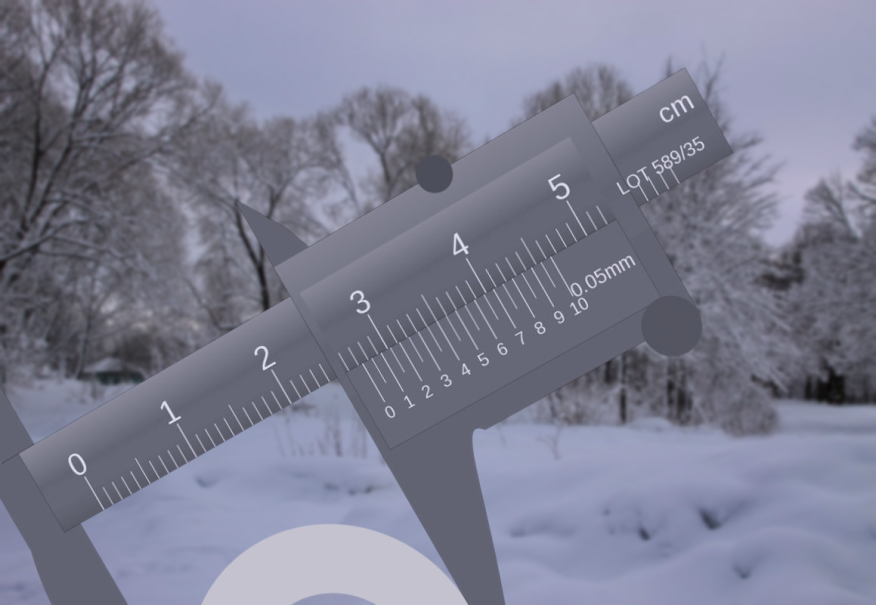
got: 27.4 mm
